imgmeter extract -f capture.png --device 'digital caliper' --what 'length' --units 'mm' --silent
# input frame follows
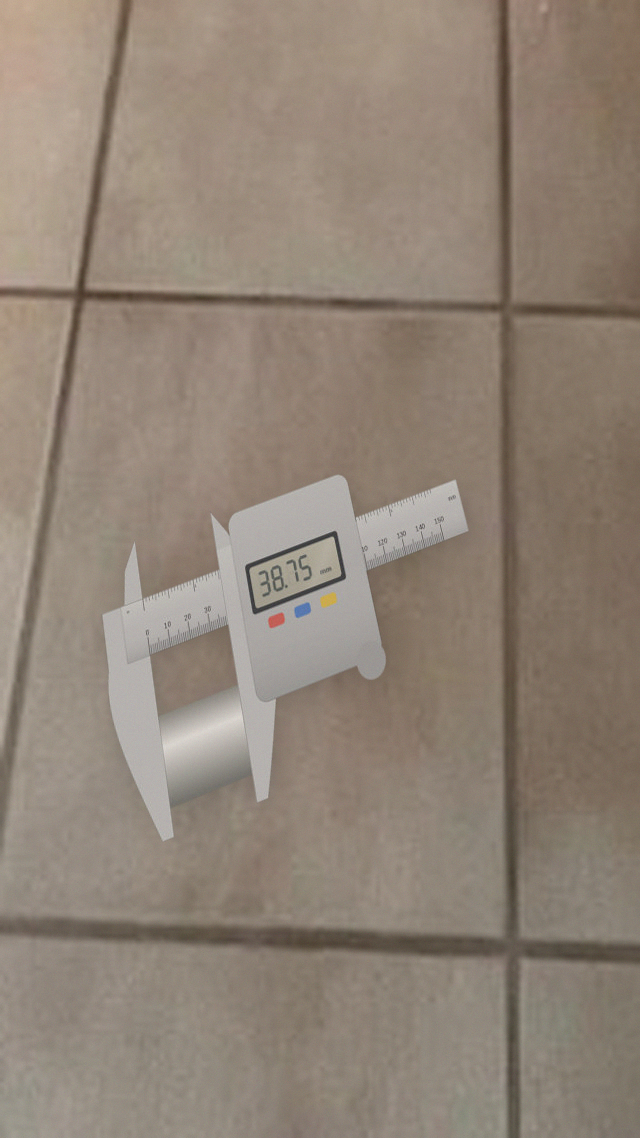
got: 38.75 mm
